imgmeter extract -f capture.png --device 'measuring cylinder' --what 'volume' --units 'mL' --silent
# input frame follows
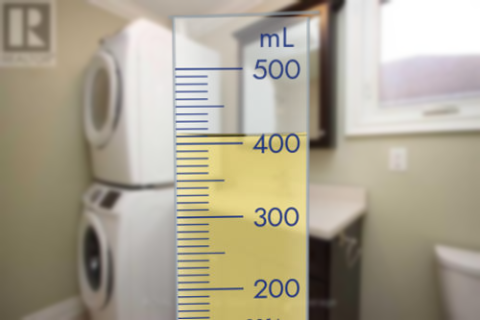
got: 410 mL
